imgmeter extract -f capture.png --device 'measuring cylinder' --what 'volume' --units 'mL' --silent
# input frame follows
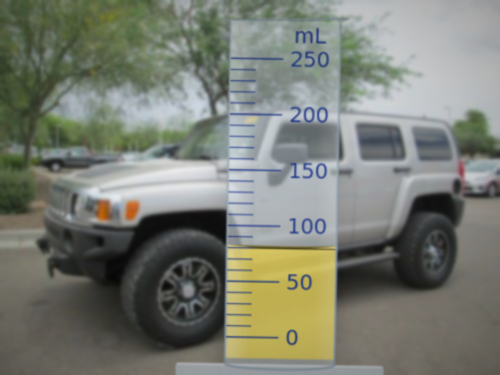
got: 80 mL
